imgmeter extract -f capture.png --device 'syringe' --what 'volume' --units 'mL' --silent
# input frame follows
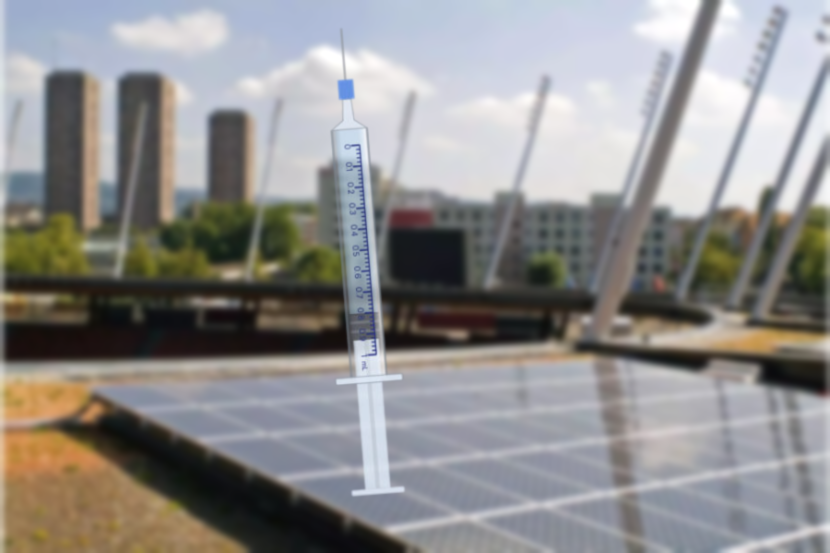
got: 0.8 mL
